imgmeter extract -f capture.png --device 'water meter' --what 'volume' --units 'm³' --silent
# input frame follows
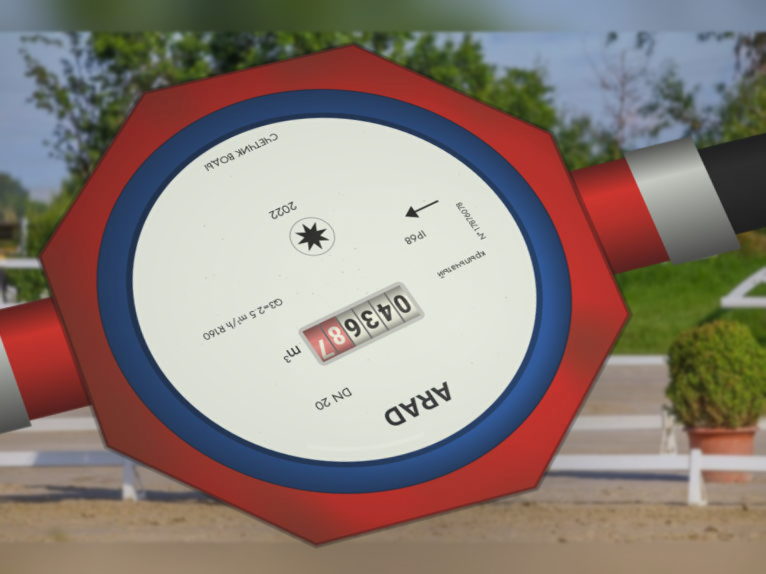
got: 436.87 m³
